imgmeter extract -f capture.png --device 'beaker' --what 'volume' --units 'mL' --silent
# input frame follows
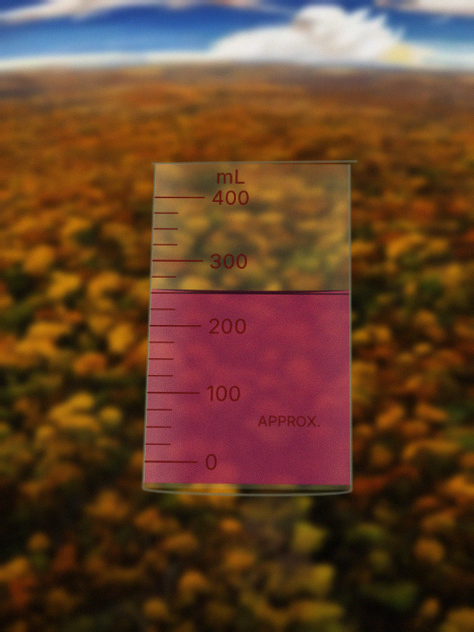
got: 250 mL
